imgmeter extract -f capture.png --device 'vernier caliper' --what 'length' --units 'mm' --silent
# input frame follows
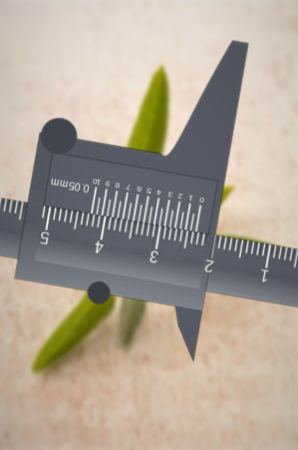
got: 23.5 mm
